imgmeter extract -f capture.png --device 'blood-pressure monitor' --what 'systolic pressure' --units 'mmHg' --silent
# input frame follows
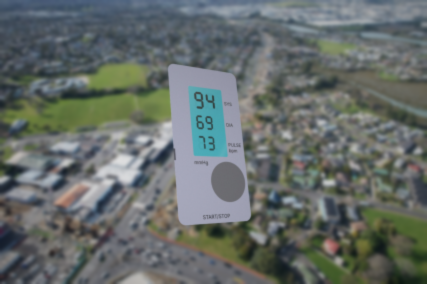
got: 94 mmHg
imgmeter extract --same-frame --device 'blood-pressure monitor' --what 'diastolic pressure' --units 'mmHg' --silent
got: 69 mmHg
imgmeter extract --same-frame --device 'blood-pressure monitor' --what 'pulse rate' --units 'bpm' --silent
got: 73 bpm
